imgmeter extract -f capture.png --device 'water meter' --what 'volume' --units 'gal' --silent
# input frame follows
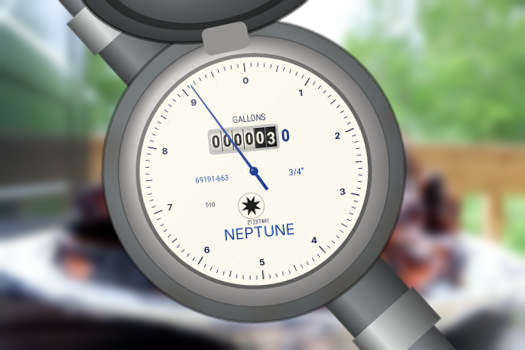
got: 29.1 gal
